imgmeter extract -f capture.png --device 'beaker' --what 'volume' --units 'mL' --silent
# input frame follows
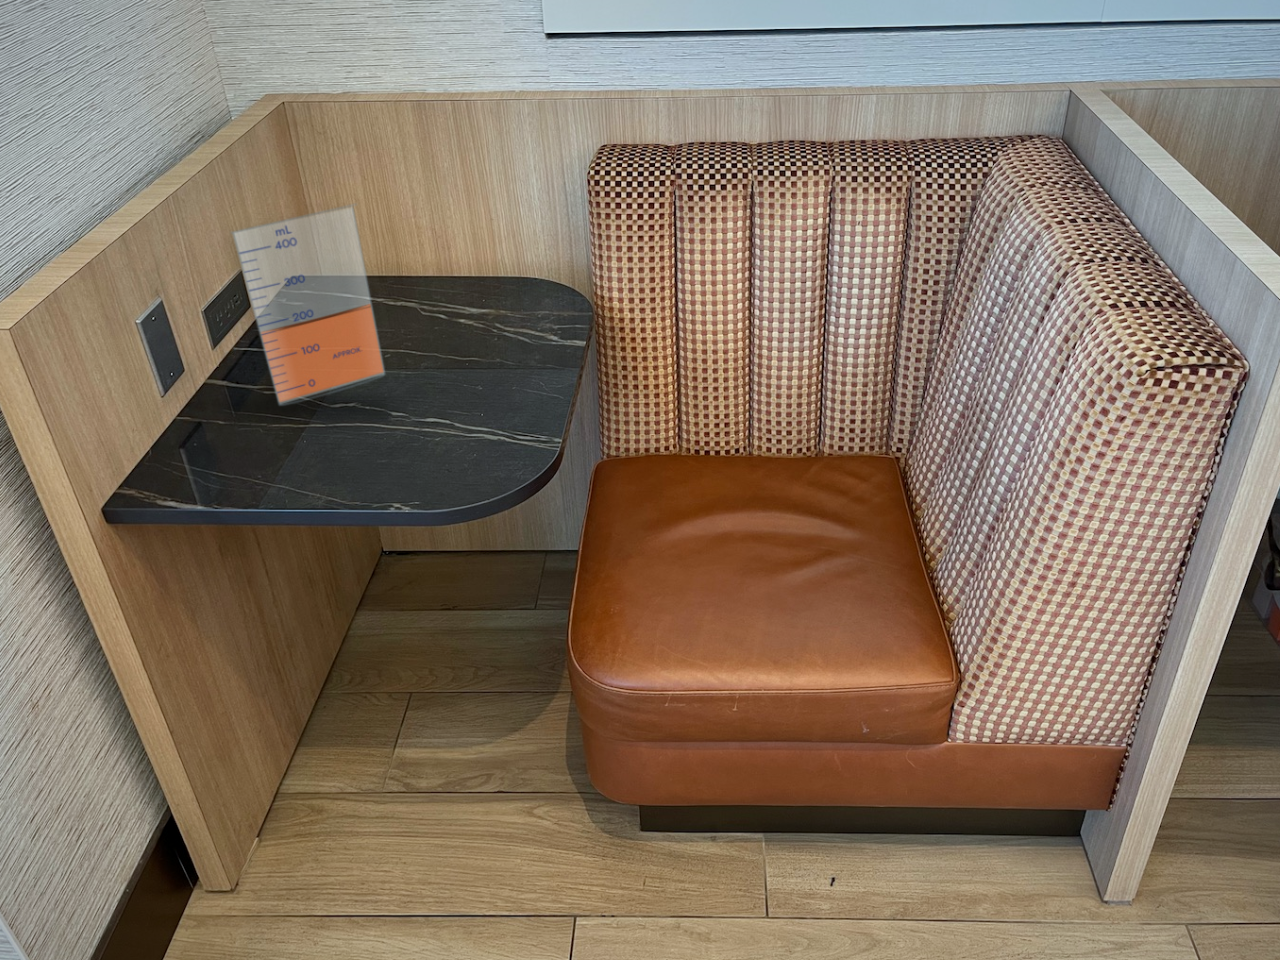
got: 175 mL
